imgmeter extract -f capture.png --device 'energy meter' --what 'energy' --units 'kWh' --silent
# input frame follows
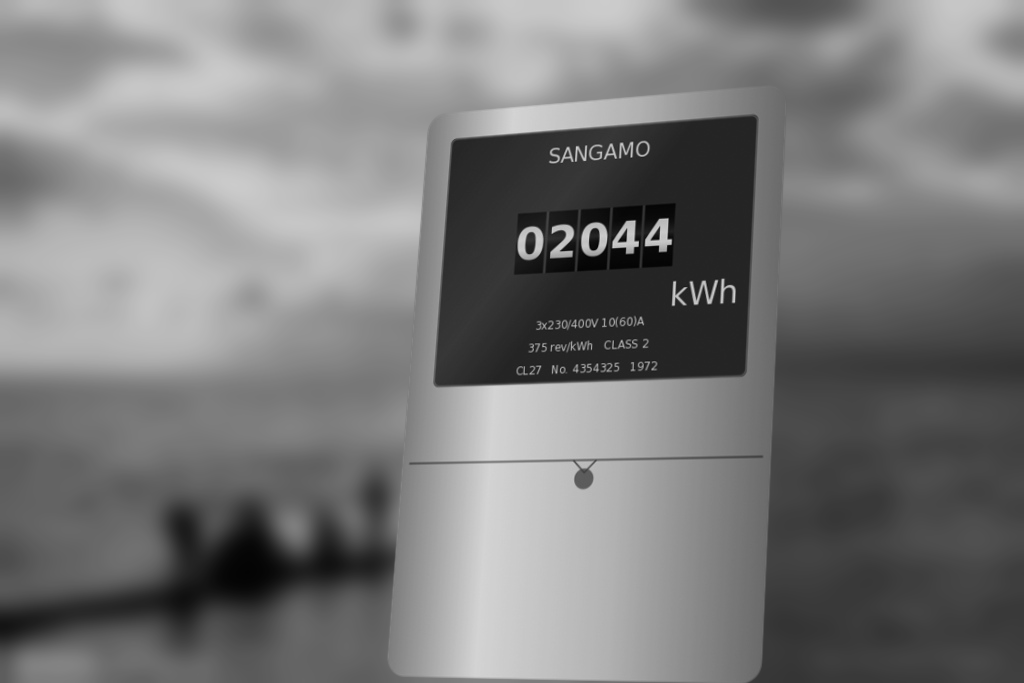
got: 2044 kWh
